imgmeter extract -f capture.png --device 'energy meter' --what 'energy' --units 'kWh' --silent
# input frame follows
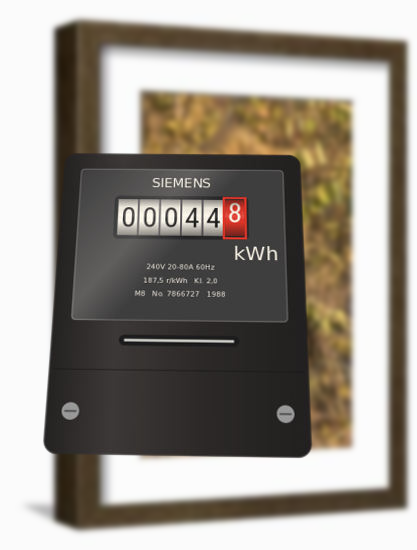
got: 44.8 kWh
